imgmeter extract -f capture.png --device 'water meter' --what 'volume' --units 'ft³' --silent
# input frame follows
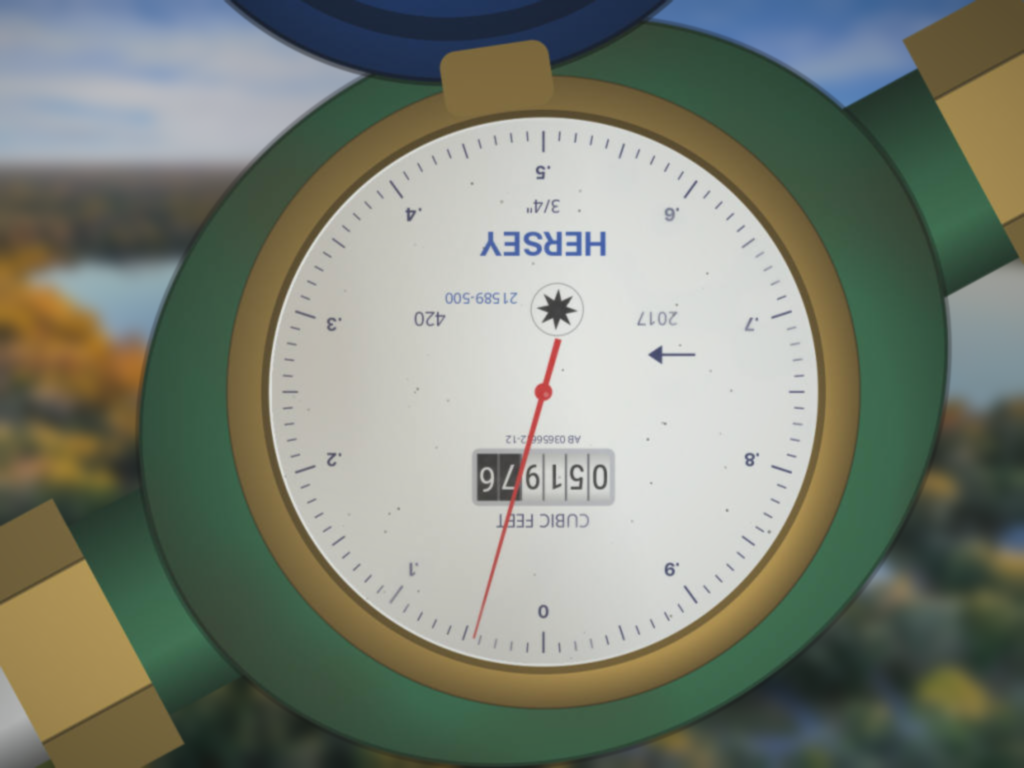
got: 51976.04 ft³
